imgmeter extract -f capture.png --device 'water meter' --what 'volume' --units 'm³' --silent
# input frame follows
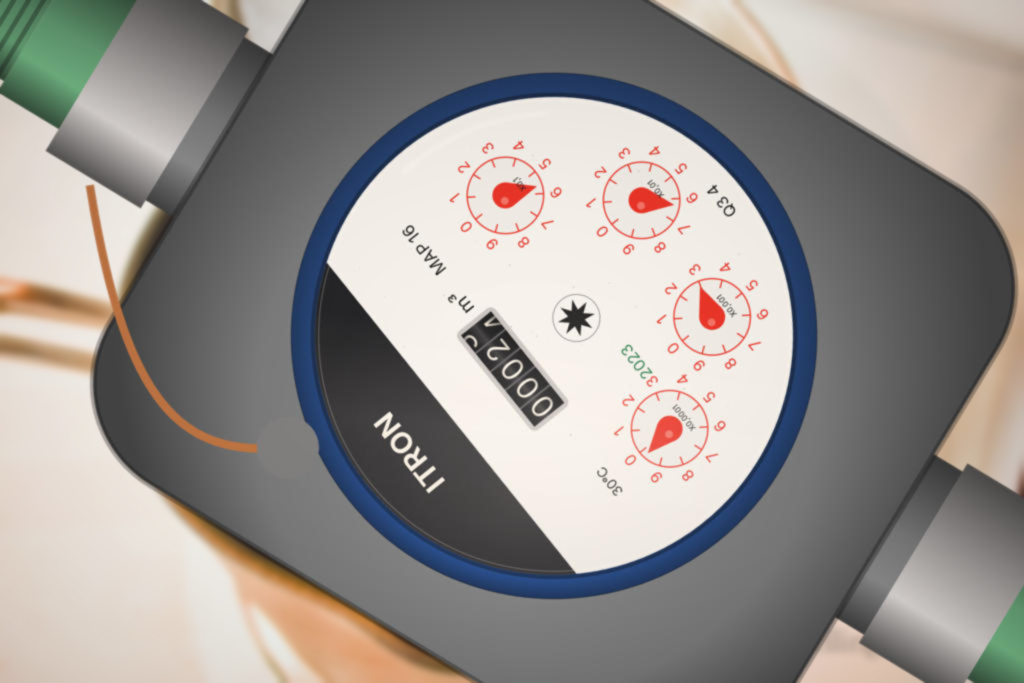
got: 23.5629 m³
